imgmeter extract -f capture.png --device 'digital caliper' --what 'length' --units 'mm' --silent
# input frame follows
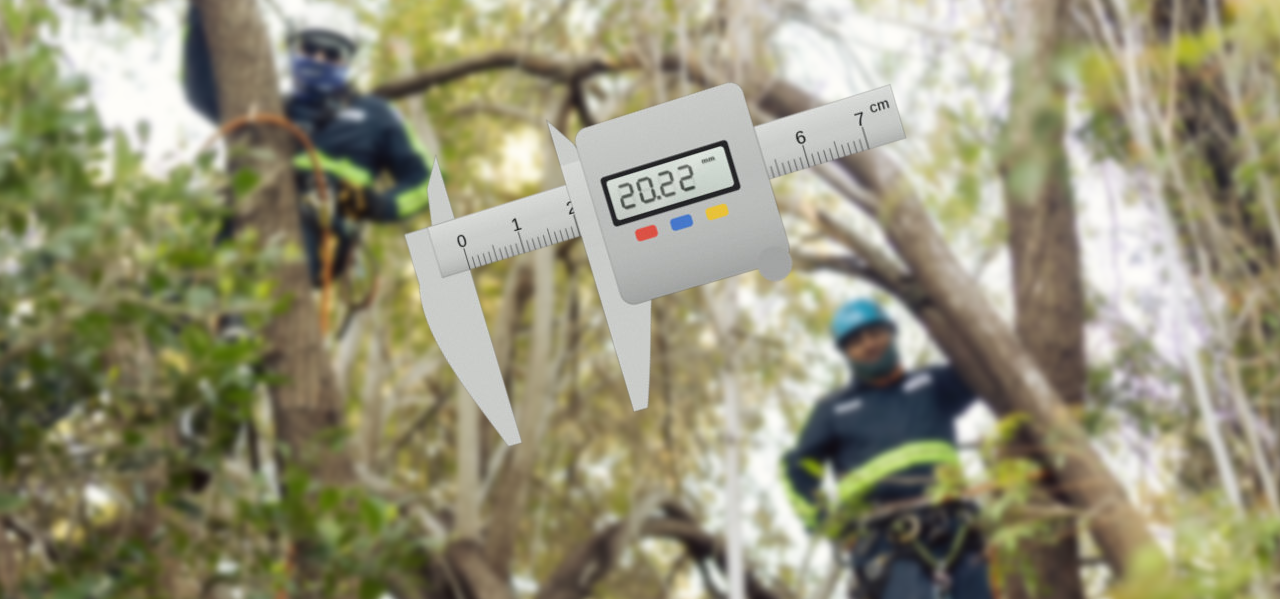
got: 20.22 mm
